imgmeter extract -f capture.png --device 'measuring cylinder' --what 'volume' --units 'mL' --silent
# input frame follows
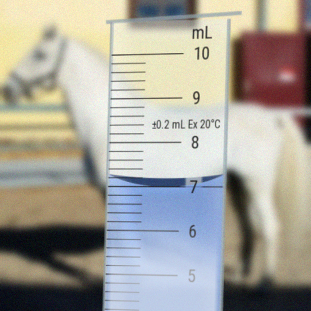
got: 7 mL
